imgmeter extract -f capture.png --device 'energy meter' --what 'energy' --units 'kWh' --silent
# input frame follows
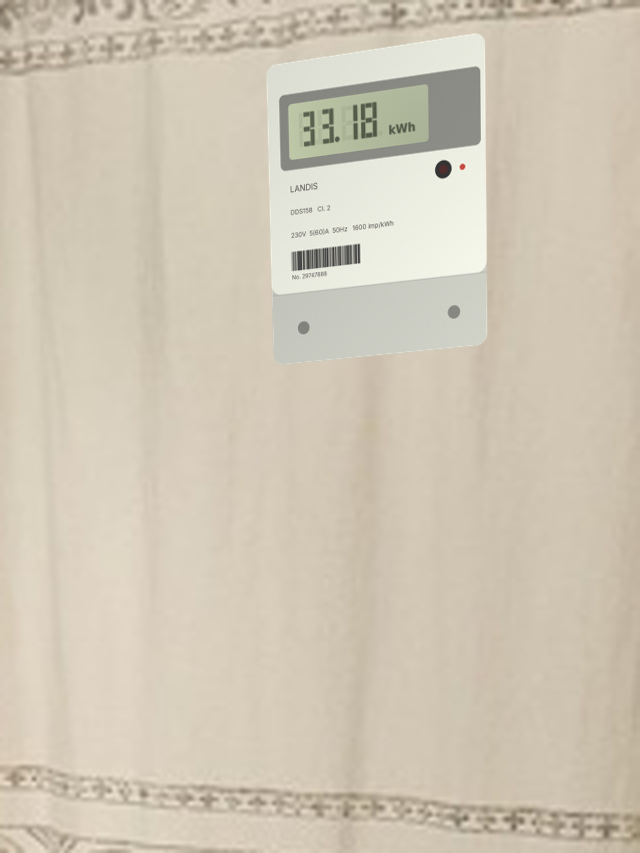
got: 33.18 kWh
